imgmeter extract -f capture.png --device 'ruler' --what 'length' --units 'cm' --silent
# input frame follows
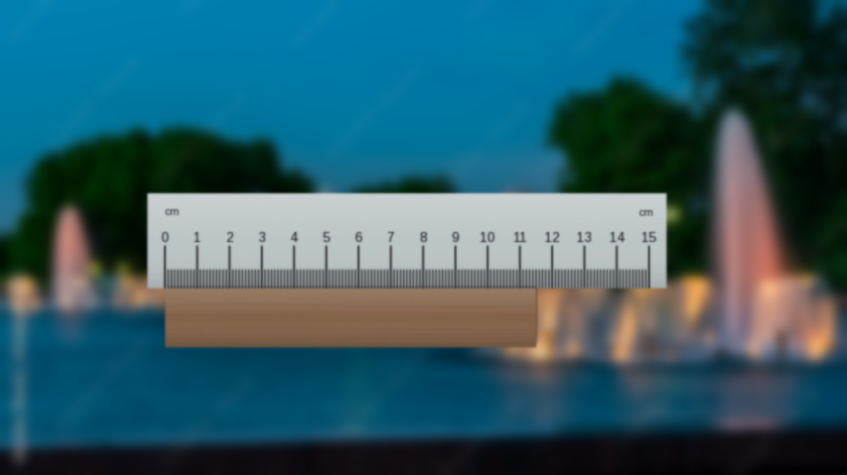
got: 11.5 cm
